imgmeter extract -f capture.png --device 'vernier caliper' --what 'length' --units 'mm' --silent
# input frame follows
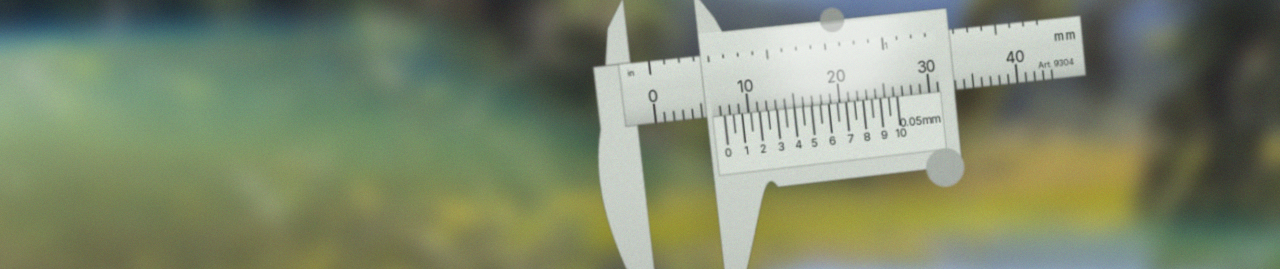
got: 7.4 mm
